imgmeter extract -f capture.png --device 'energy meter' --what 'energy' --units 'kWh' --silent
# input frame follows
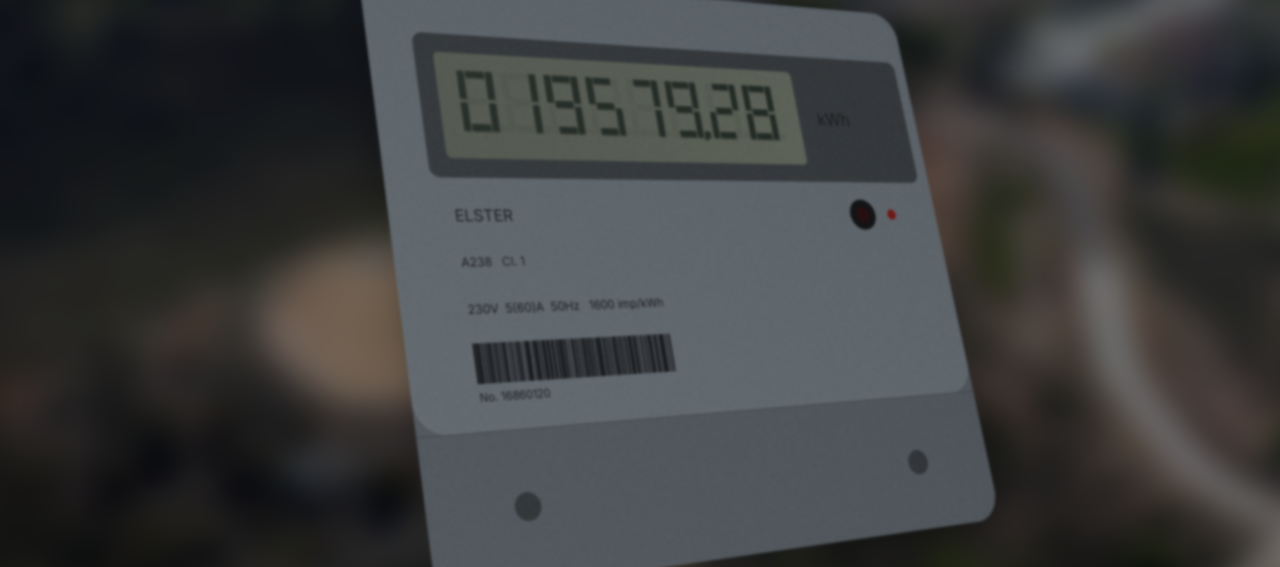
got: 19579.28 kWh
